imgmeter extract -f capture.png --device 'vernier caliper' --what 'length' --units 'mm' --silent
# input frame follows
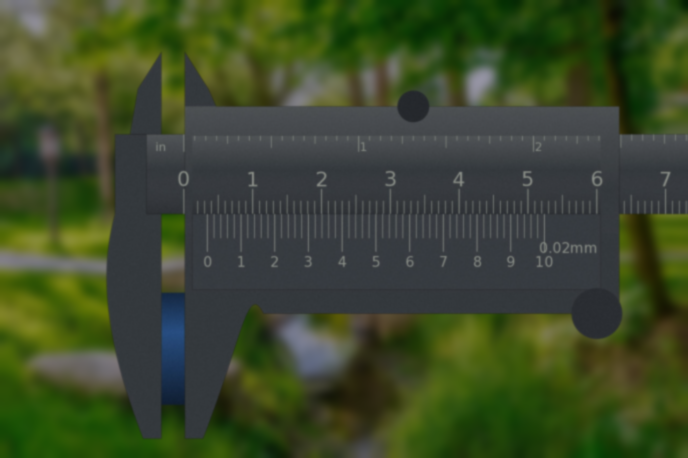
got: 3.4 mm
